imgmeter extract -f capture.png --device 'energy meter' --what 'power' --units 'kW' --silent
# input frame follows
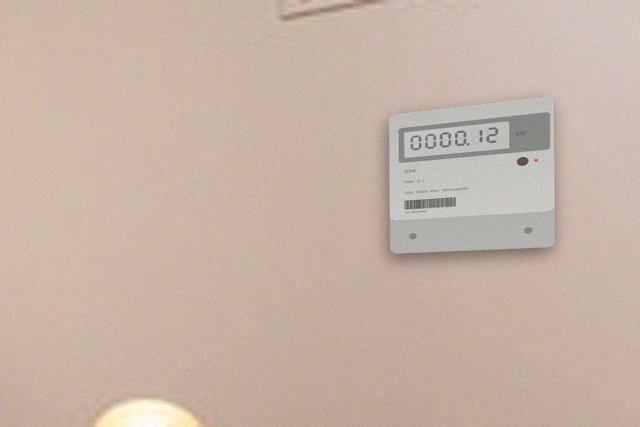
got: 0.12 kW
